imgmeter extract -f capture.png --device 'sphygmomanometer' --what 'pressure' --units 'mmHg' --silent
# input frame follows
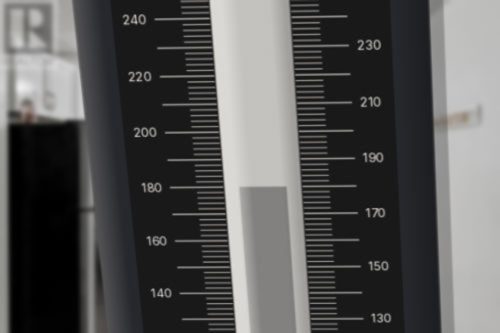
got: 180 mmHg
